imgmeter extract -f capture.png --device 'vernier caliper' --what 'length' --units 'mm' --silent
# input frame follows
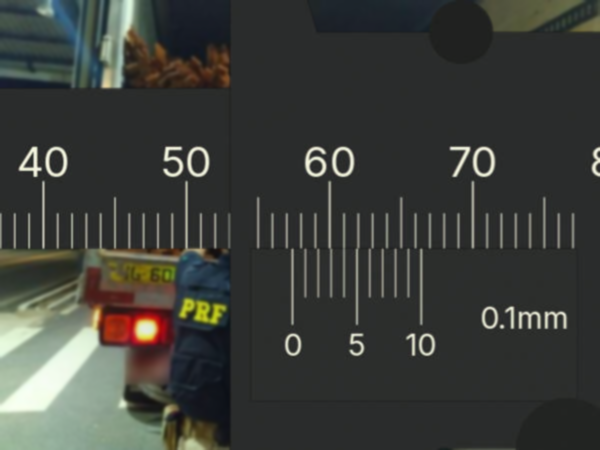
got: 57.4 mm
